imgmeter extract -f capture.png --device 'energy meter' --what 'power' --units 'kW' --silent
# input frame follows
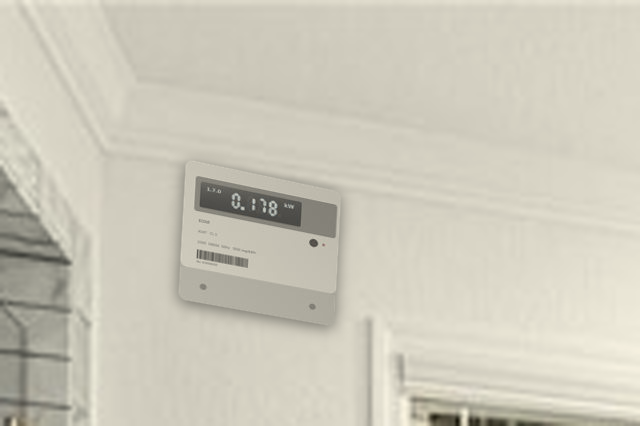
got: 0.178 kW
